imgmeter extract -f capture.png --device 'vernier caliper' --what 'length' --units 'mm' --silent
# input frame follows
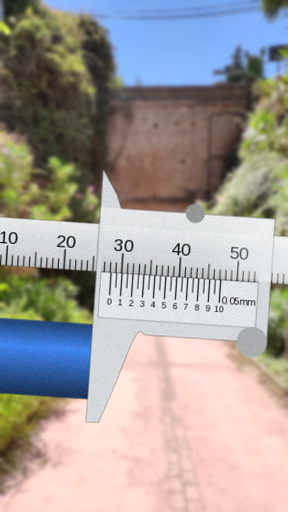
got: 28.2 mm
